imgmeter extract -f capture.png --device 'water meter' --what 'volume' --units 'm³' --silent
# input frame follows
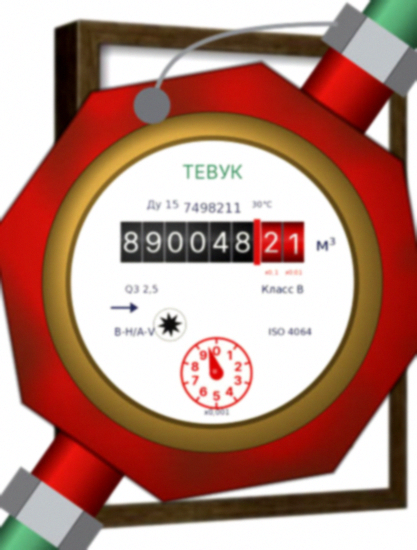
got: 890048.209 m³
